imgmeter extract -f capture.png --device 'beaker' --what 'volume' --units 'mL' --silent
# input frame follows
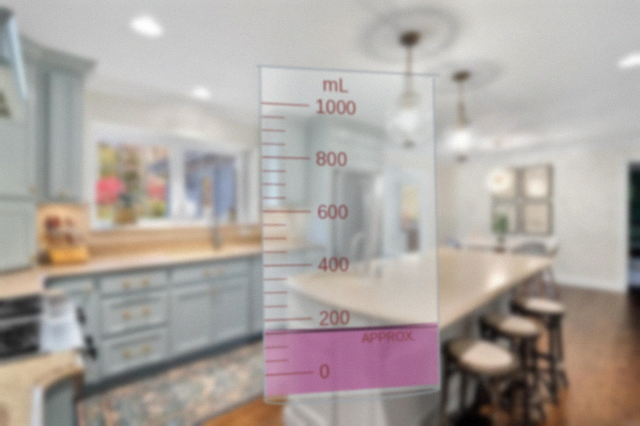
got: 150 mL
